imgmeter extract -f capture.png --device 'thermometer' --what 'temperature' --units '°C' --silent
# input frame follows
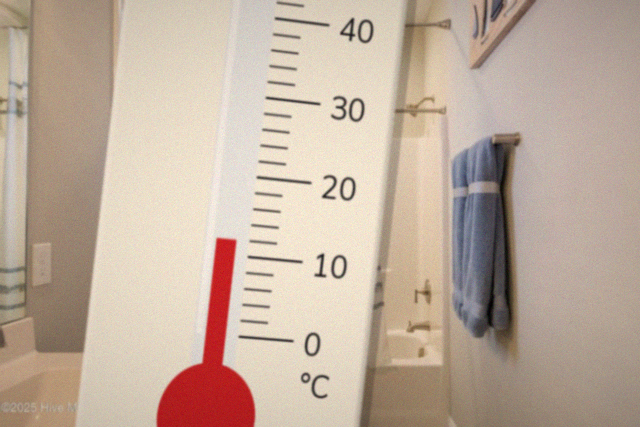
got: 12 °C
